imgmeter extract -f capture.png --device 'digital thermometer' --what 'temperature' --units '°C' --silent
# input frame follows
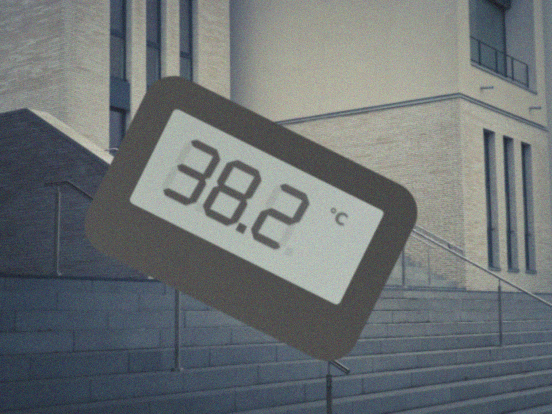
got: 38.2 °C
